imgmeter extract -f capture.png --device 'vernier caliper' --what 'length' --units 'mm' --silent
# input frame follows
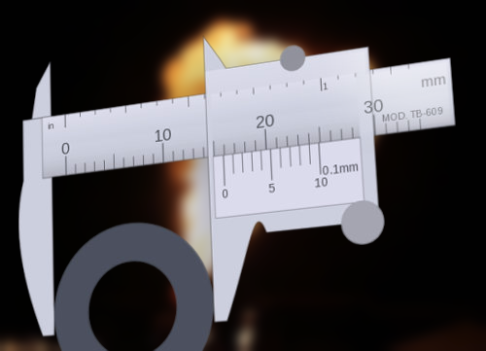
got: 15.9 mm
